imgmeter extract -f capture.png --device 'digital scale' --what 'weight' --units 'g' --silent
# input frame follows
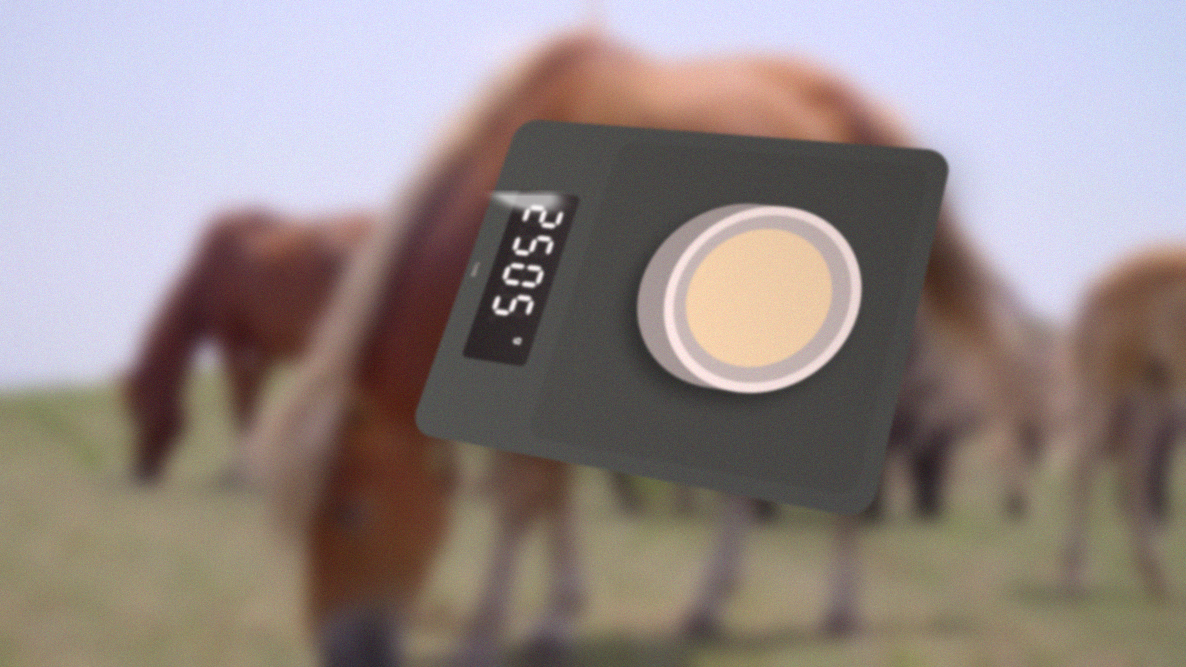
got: 2505 g
